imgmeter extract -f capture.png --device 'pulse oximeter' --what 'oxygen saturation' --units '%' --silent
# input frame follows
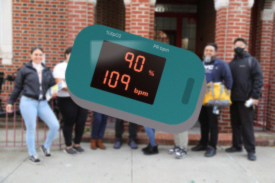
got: 90 %
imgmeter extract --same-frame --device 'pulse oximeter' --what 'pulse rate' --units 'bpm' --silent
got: 109 bpm
